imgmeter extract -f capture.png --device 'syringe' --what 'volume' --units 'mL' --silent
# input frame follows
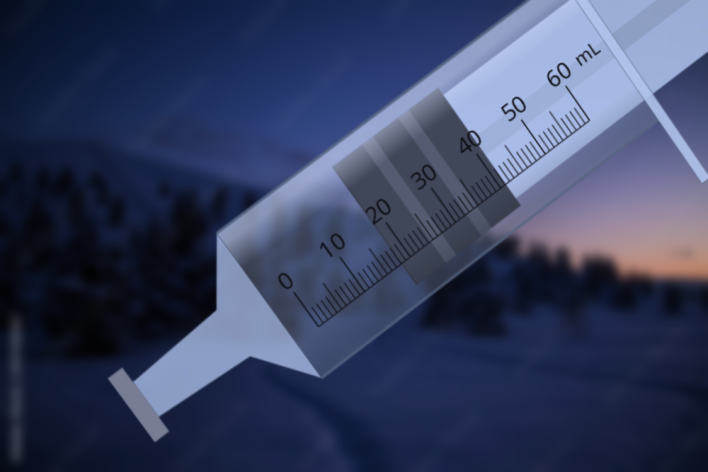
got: 18 mL
